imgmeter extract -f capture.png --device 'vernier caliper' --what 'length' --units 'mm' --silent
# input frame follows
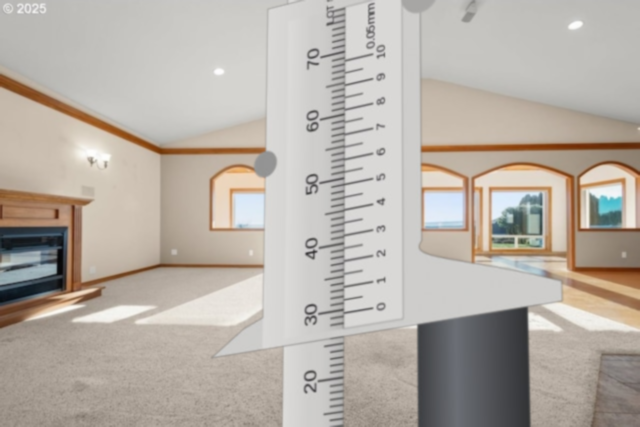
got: 29.5 mm
